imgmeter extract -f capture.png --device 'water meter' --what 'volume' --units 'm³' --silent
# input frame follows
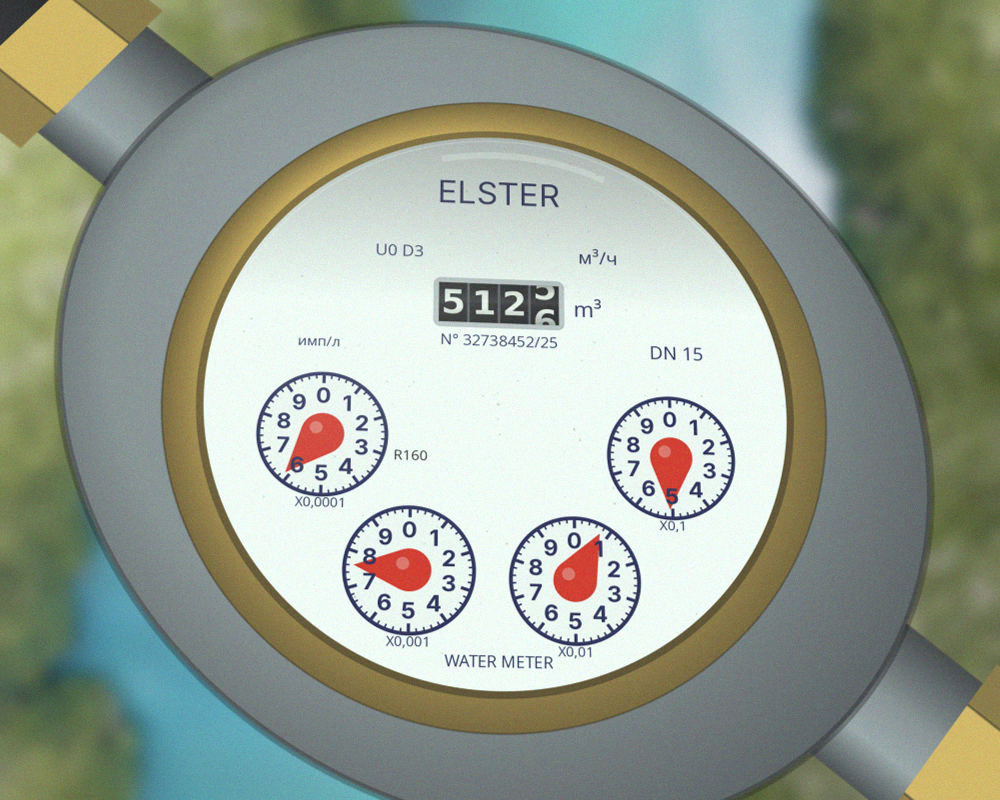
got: 5125.5076 m³
